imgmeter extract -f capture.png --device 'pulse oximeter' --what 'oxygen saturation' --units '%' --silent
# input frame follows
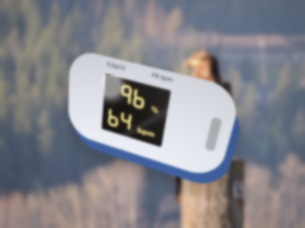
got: 96 %
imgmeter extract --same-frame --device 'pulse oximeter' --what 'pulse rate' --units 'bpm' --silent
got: 64 bpm
